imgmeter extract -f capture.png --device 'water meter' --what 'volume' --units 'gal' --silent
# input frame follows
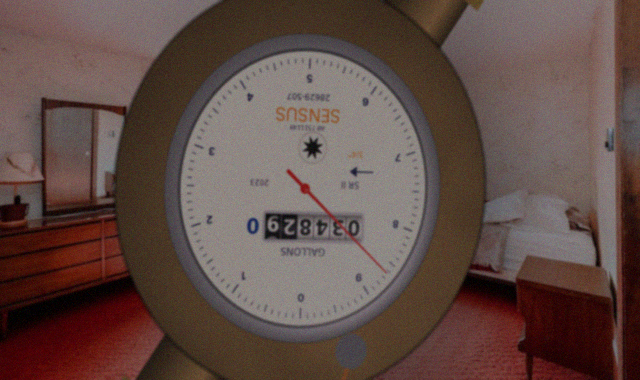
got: 348288.6 gal
